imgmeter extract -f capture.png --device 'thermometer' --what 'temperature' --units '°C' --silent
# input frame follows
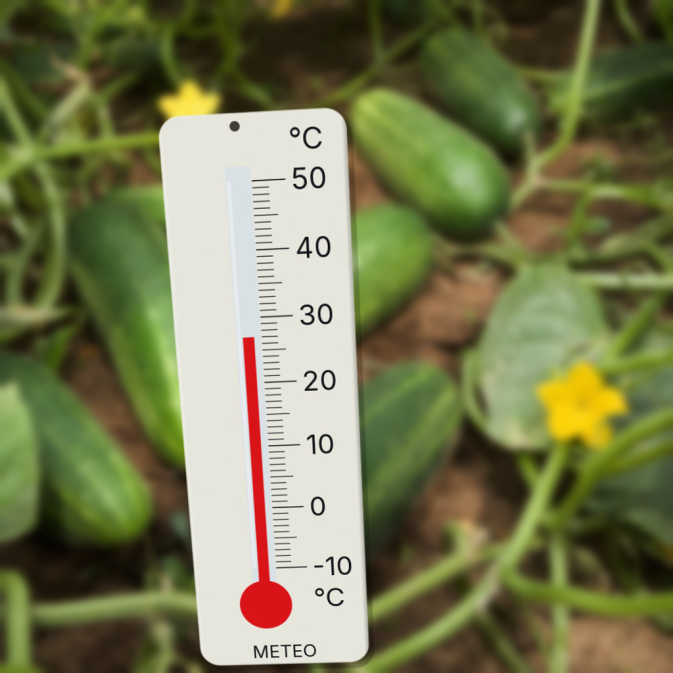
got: 27 °C
